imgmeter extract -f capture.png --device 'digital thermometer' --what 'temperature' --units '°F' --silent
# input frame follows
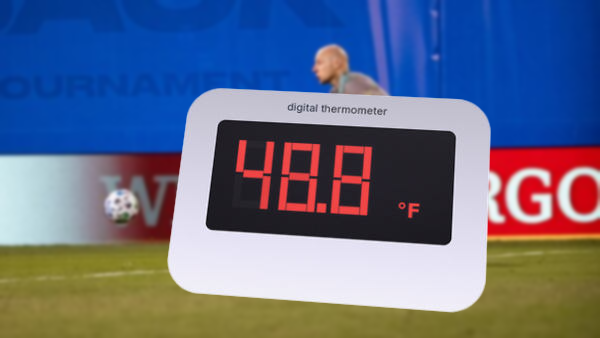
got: 48.8 °F
